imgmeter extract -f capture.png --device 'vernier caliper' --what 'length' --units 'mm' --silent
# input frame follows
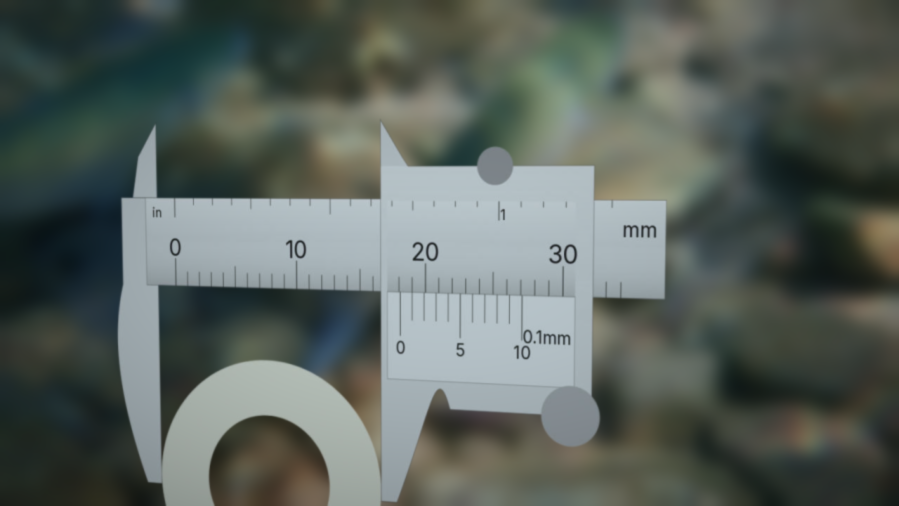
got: 18.1 mm
